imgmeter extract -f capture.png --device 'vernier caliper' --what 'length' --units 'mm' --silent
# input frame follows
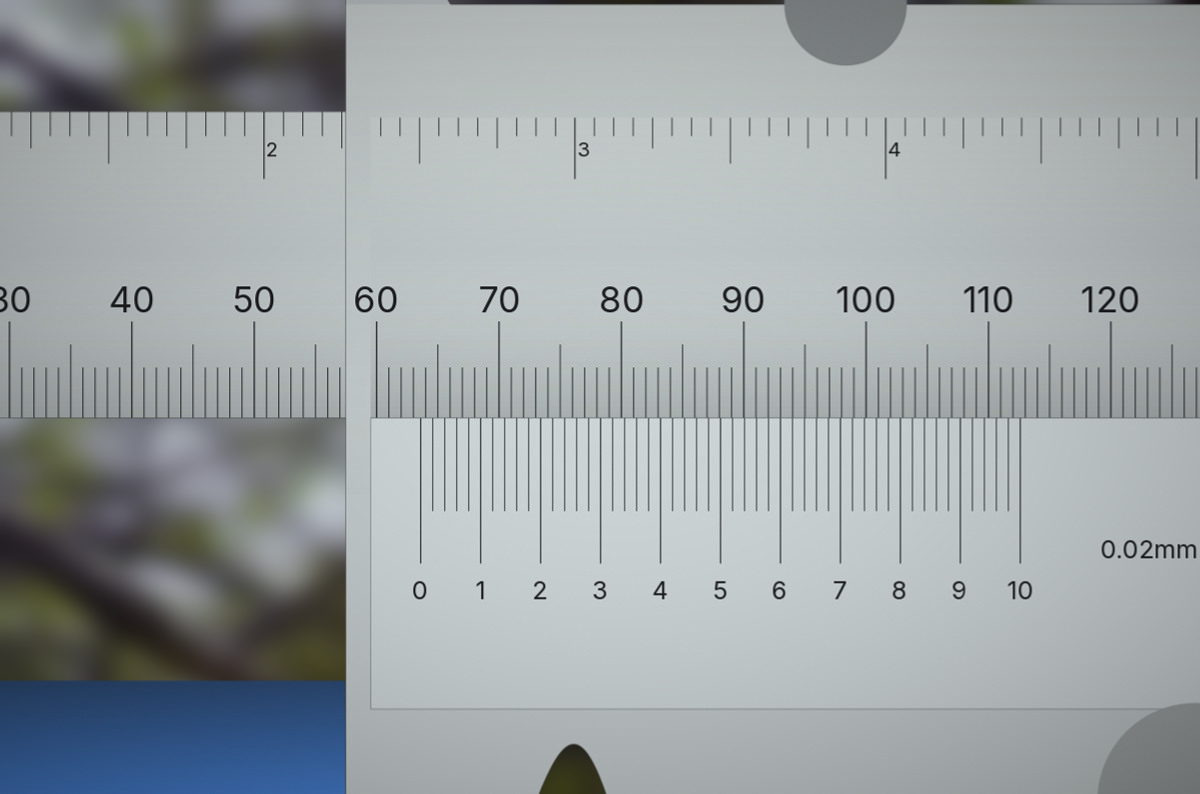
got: 63.6 mm
